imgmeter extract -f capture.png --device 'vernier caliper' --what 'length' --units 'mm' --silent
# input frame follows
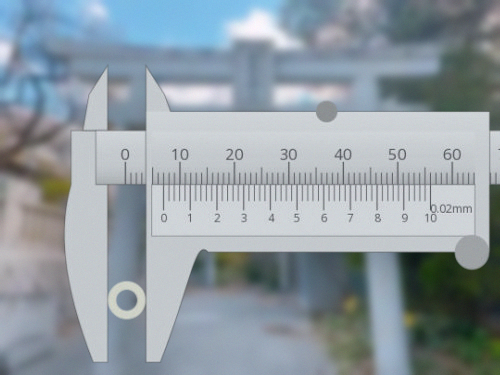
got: 7.0 mm
